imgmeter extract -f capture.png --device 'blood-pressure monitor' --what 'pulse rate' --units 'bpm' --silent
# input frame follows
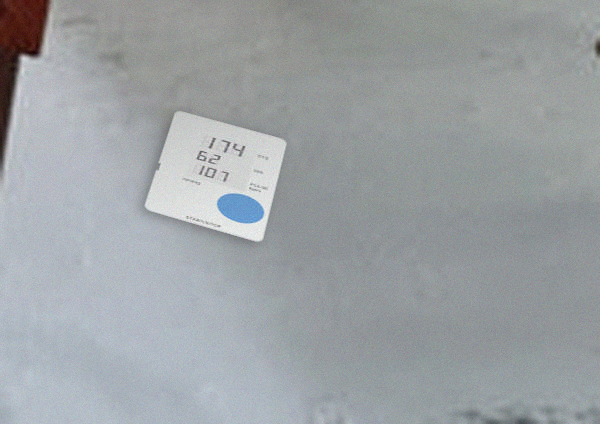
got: 107 bpm
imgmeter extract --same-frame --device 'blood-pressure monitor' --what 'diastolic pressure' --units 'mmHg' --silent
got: 62 mmHg
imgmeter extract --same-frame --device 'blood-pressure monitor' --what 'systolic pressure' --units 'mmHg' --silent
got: 174 mmHg
